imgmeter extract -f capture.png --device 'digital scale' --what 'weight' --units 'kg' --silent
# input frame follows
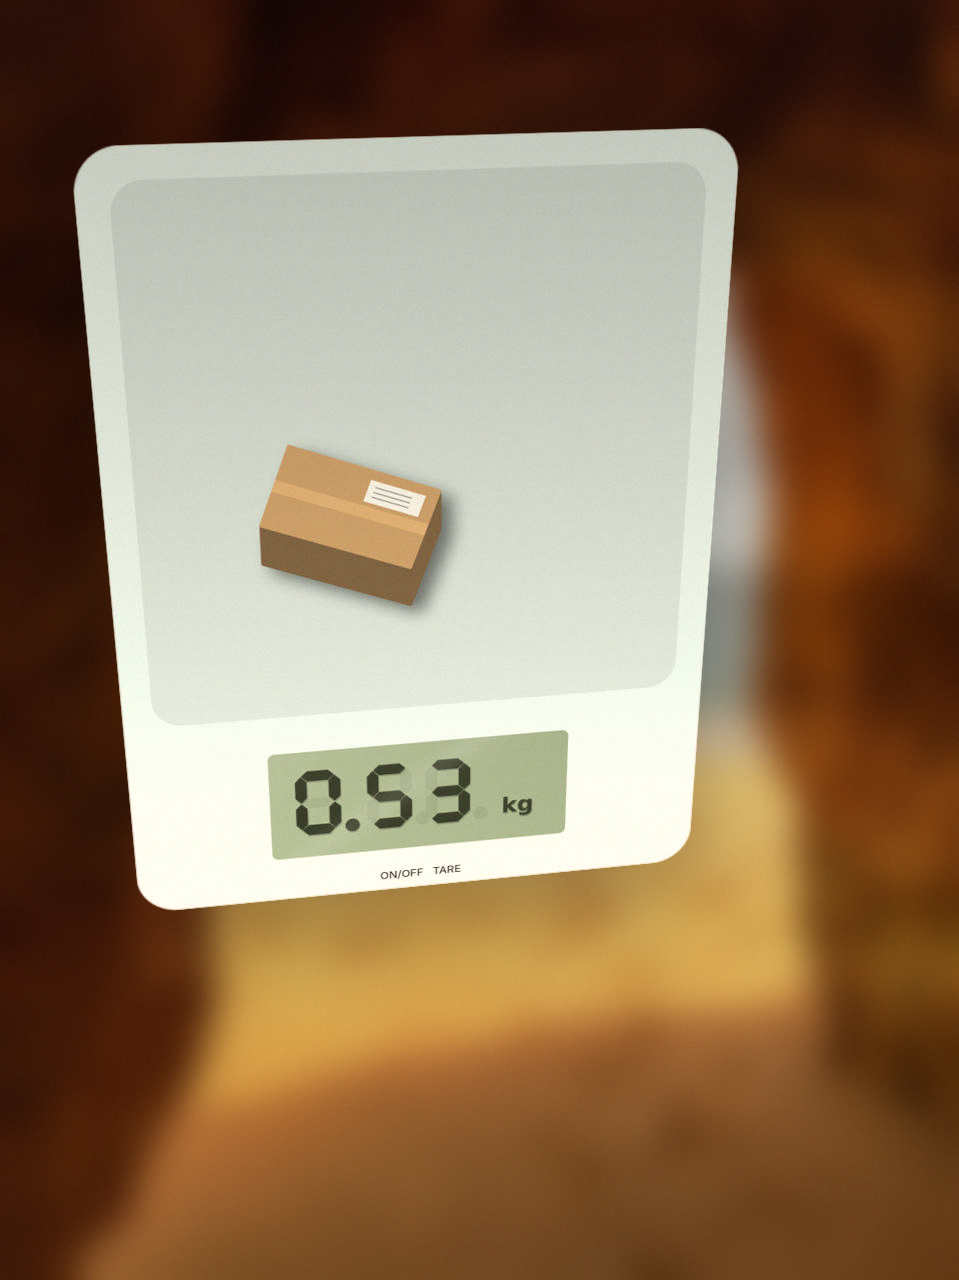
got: 0.53 kg
